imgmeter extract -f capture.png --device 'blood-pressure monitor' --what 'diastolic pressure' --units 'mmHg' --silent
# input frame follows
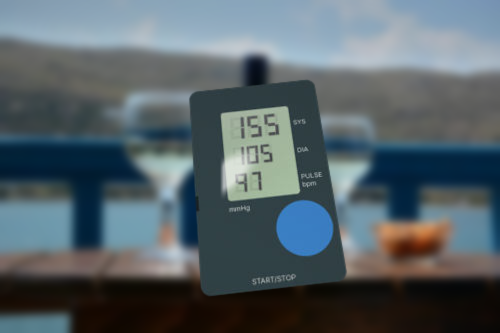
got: 105 mmHg
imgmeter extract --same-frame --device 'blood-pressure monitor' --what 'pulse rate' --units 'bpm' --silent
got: 97 bpm
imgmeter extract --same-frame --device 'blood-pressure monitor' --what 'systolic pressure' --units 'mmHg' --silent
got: 155 mmHg
